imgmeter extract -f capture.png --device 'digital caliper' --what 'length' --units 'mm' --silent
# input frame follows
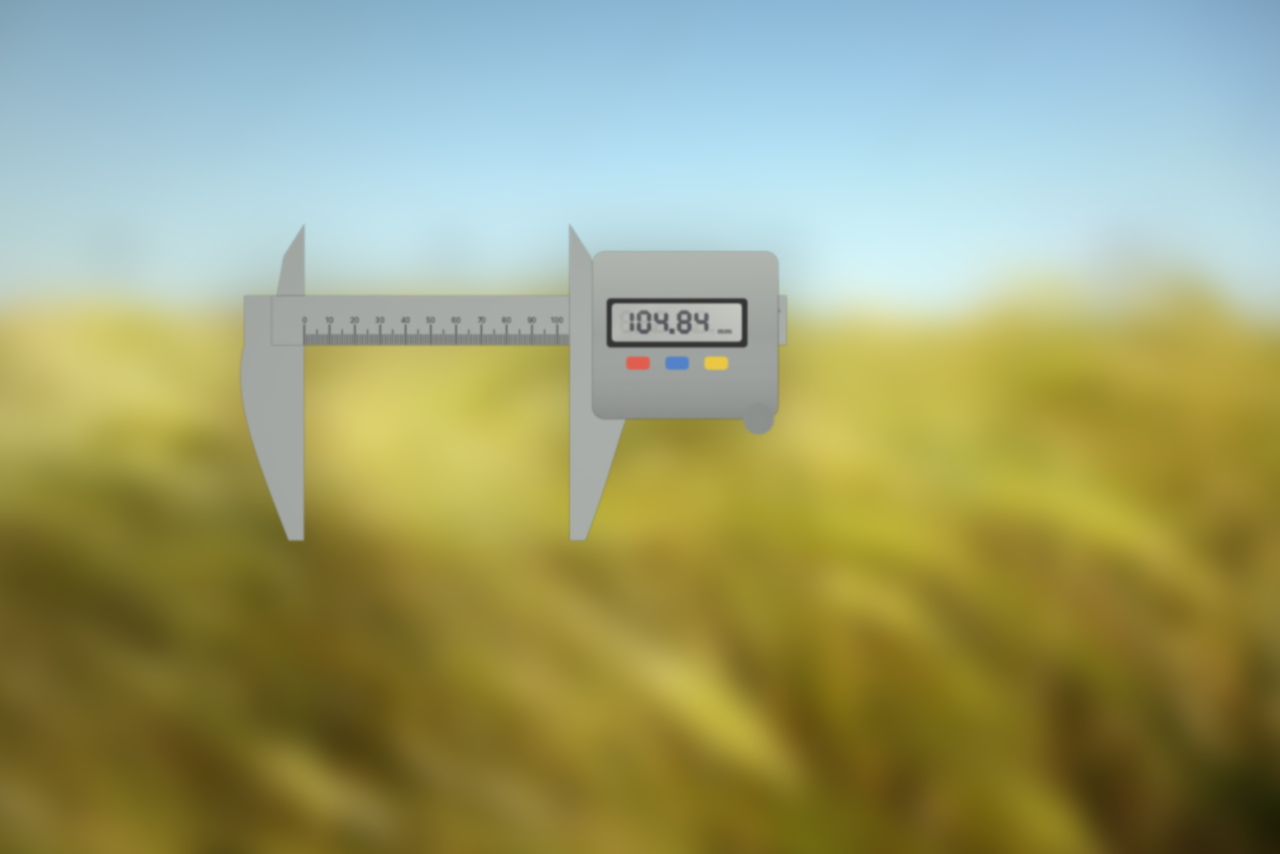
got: 104.84 mm
